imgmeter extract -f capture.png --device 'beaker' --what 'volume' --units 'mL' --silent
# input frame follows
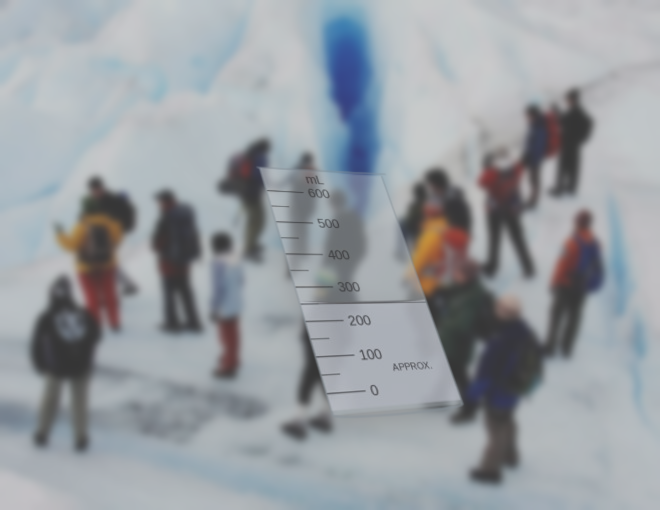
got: 250 mL
